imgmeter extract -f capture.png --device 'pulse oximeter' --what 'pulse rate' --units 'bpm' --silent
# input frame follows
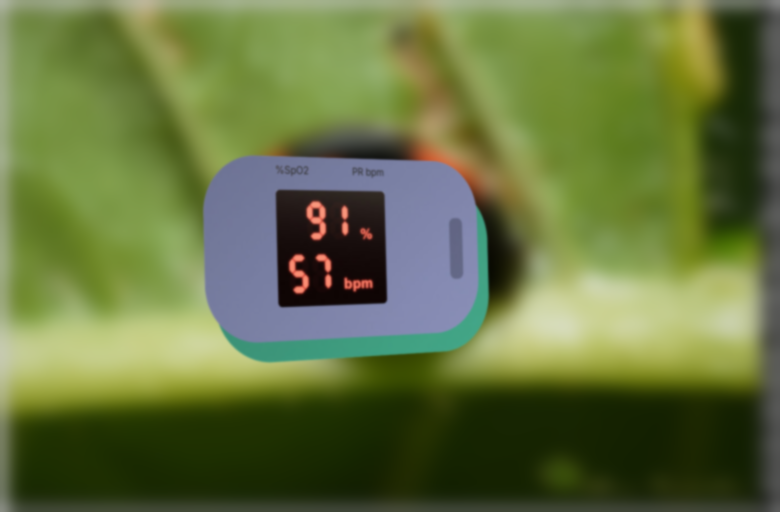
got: 57 bpm
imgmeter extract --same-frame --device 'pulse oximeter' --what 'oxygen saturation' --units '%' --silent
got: 91 %
